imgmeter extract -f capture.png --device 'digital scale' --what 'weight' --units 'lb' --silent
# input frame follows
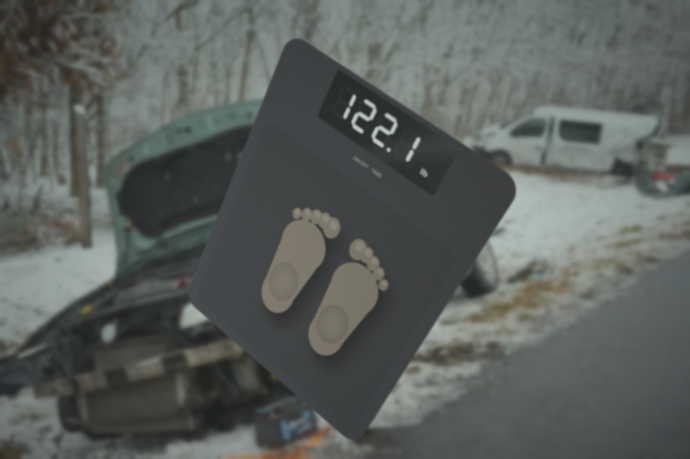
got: 122.1 lb
